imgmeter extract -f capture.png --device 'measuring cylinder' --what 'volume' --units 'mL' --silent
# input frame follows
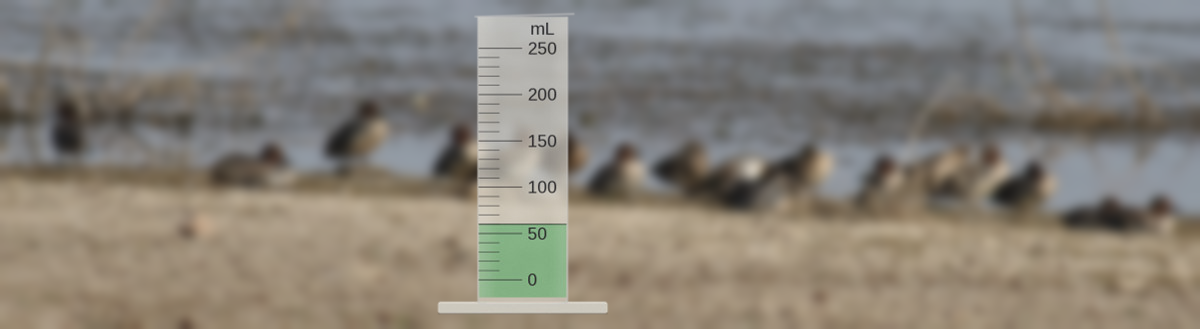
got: 60 mL
